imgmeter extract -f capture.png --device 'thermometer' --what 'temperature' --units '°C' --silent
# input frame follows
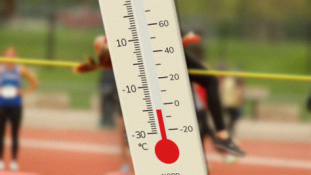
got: -20 °C
